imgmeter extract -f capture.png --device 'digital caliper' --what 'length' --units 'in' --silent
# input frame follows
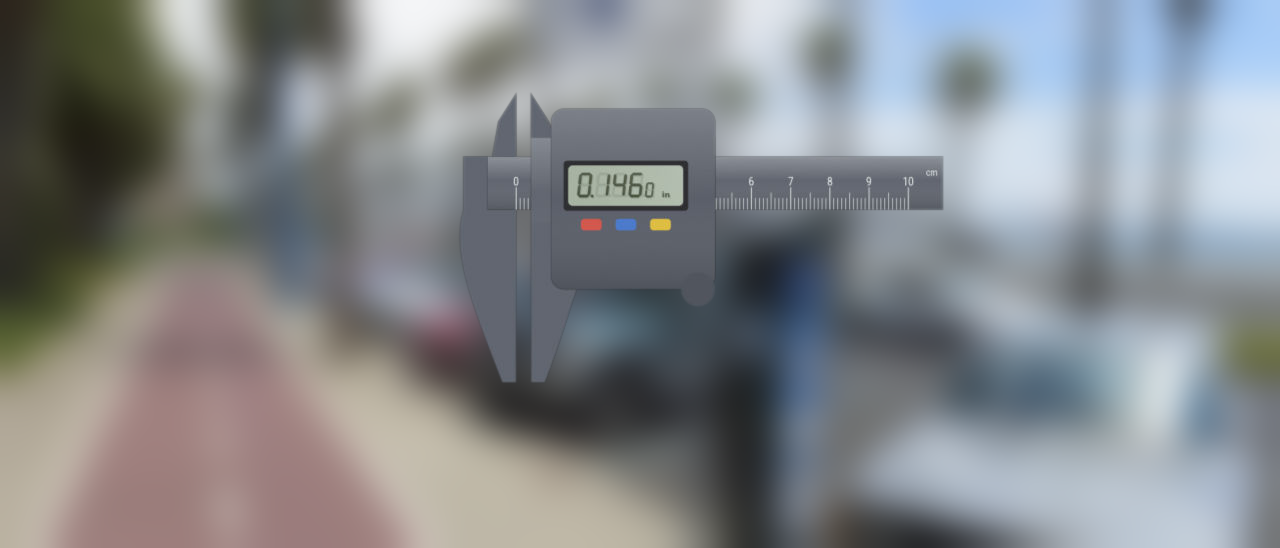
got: 0.1460 in
